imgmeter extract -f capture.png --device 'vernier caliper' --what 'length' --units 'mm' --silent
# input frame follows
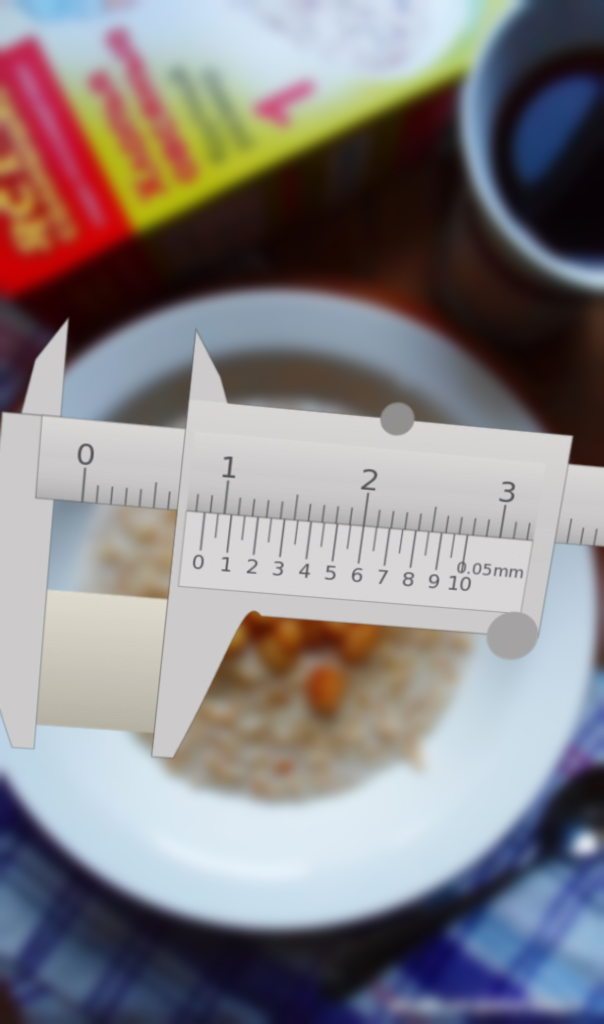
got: 8.6 mm
